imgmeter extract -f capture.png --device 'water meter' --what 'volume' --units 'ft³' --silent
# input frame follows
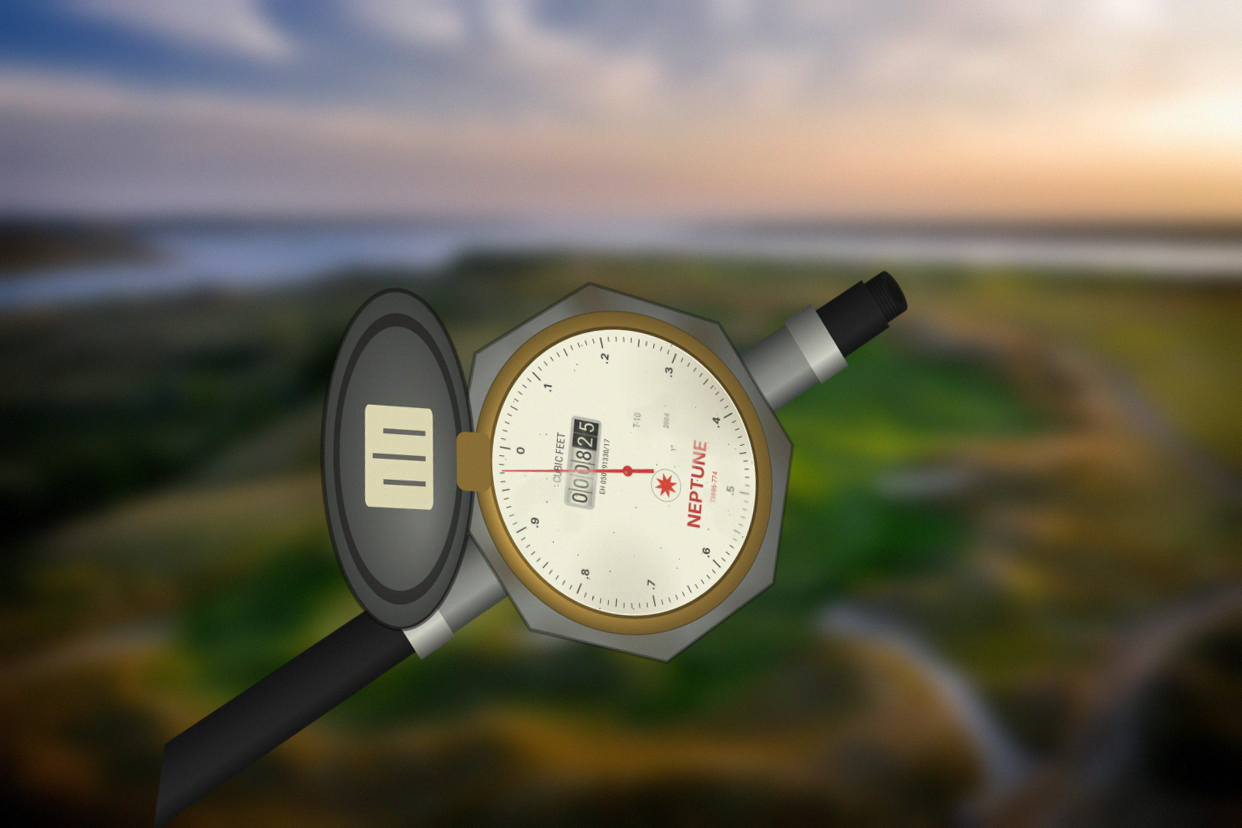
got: 824.97 ft³
